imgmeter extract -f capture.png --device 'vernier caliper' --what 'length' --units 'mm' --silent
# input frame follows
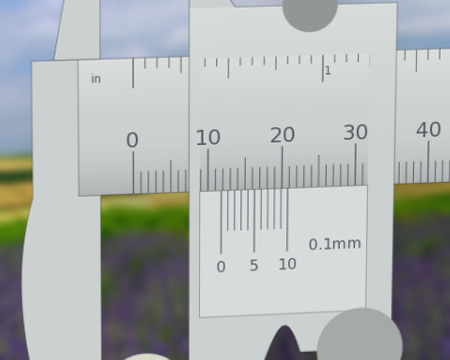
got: 11.8 mm
